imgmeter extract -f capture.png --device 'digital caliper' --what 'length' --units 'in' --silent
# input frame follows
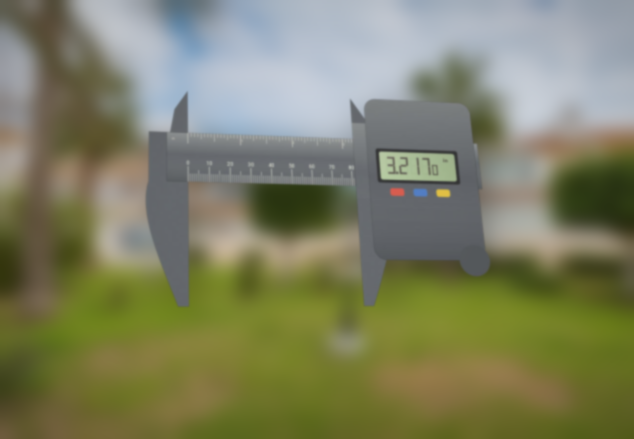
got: 3.2170 in
